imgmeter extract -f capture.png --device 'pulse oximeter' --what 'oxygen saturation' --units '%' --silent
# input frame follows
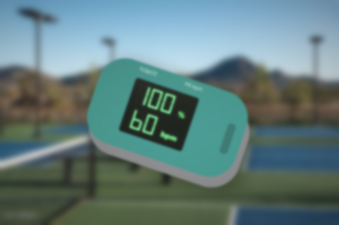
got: 100 %
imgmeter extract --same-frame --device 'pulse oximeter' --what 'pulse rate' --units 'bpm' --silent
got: 60 bpm
